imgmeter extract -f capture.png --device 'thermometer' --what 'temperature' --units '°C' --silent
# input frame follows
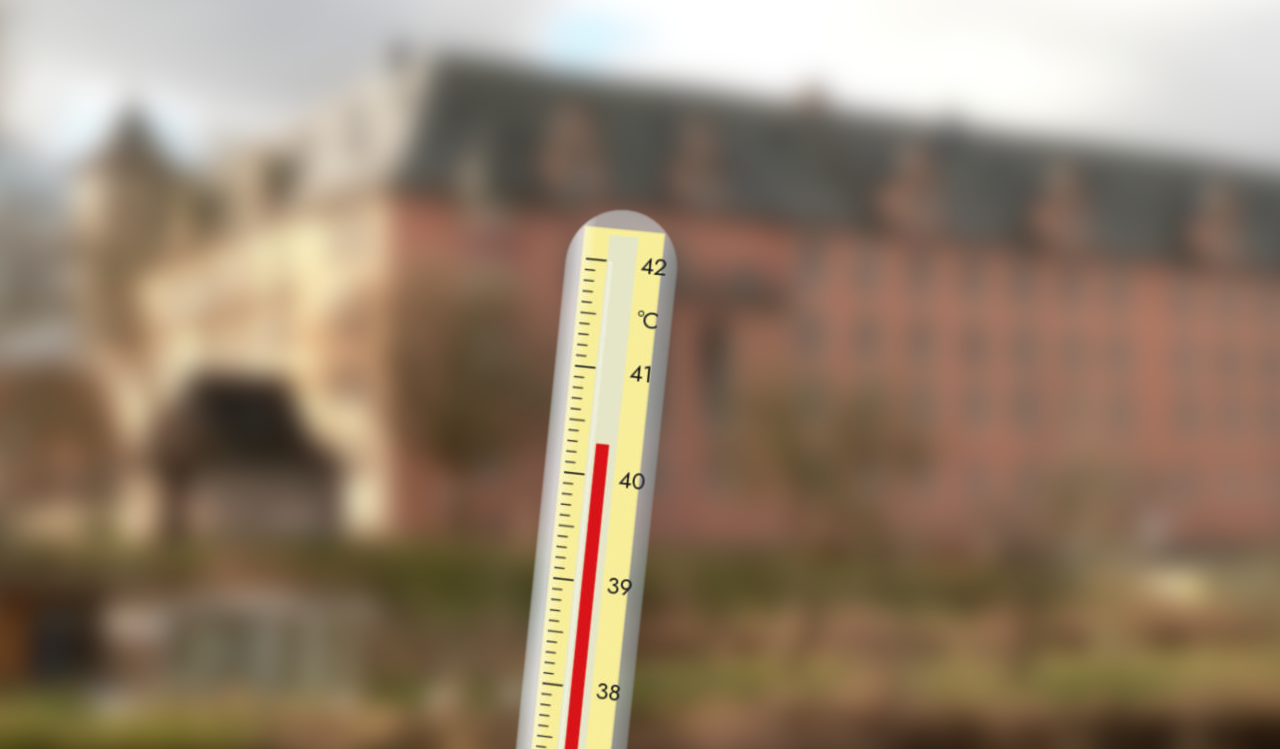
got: 40.3 °C
